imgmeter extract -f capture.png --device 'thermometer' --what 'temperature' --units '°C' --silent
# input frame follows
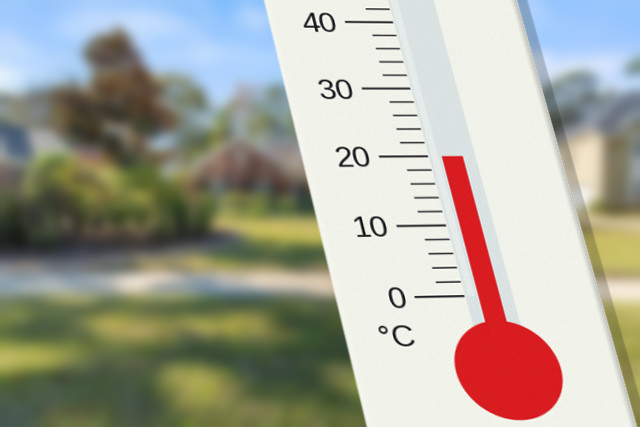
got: 20 °C
